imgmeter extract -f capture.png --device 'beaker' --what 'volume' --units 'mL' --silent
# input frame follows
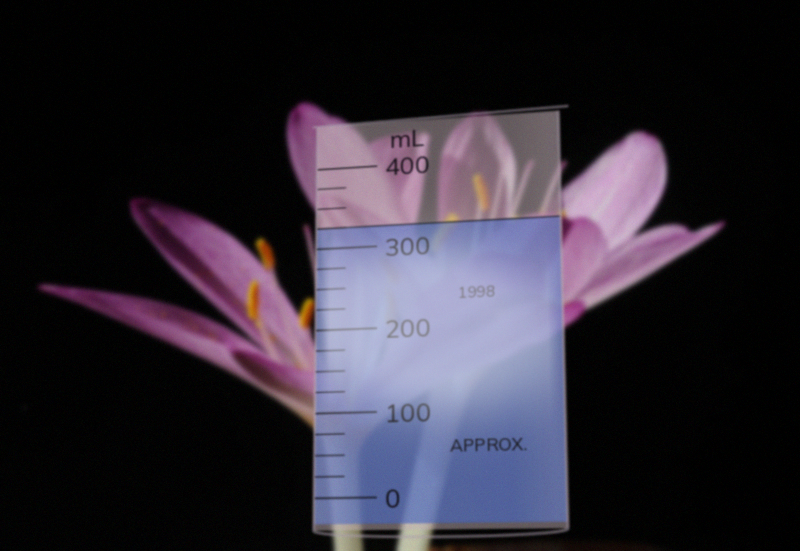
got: 325 mL
